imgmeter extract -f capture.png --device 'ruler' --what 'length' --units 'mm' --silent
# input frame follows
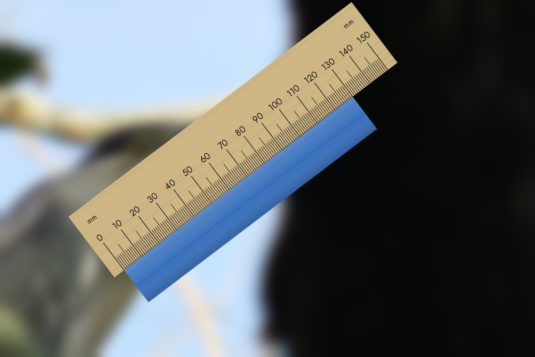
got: 130 mm
